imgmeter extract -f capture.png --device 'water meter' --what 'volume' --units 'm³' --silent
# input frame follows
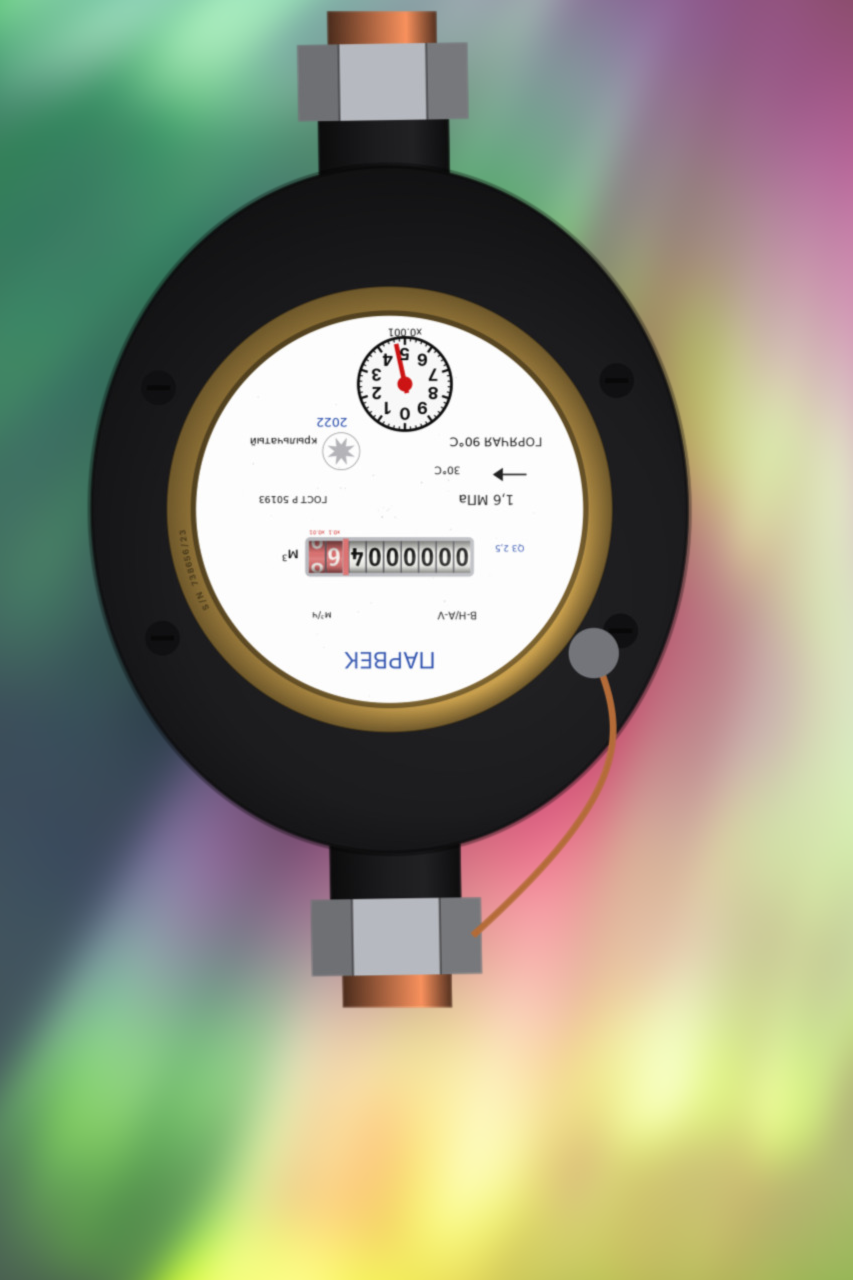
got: 4.684 m³
